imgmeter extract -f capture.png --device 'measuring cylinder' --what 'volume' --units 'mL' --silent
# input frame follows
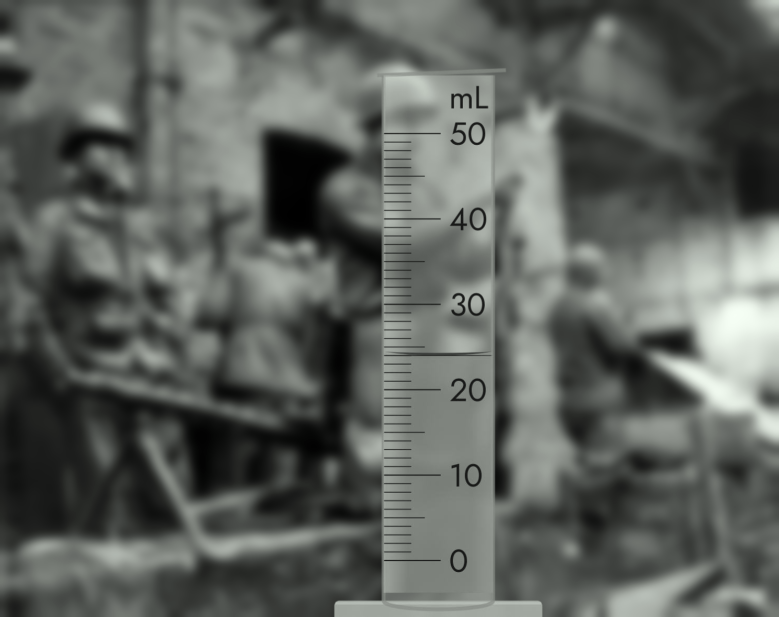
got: 24 mL
